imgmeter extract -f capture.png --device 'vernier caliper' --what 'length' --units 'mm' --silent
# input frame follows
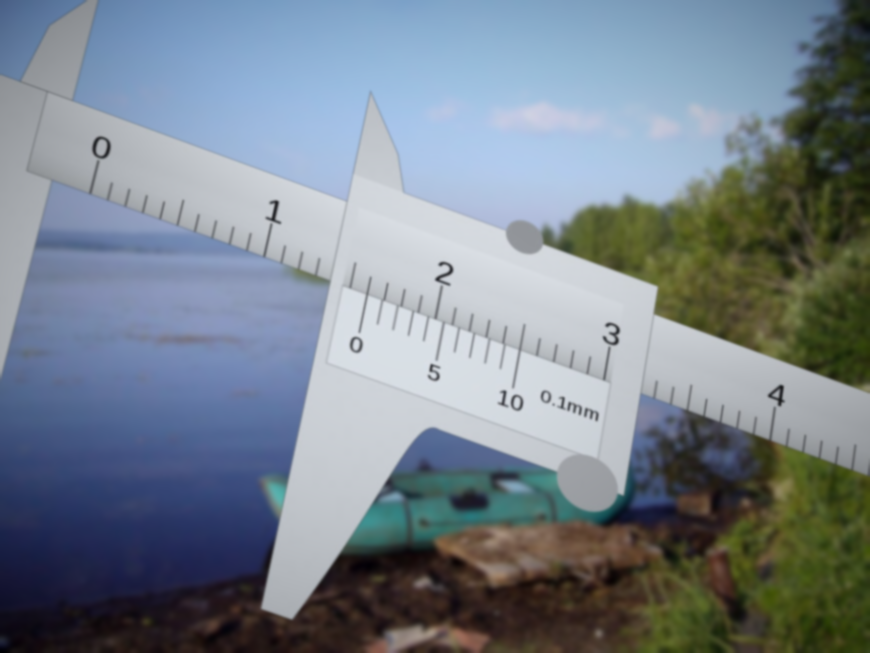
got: 16.0 mm
